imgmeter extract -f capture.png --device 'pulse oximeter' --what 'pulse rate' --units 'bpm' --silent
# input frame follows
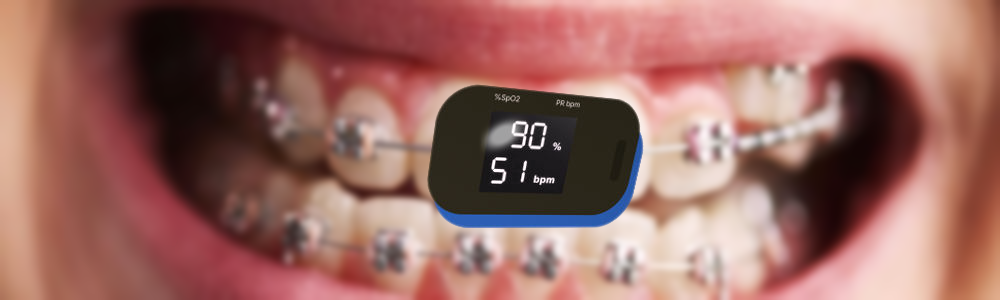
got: 51 bpm
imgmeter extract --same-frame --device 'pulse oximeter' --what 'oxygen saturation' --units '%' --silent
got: 90 %
